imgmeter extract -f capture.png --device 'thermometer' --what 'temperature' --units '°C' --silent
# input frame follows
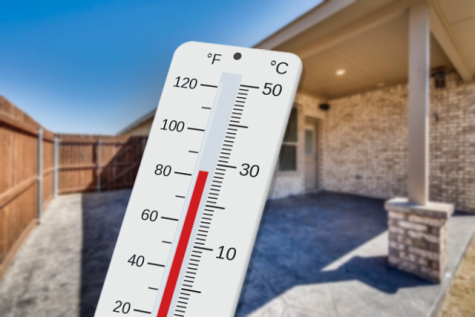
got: 28 °C
